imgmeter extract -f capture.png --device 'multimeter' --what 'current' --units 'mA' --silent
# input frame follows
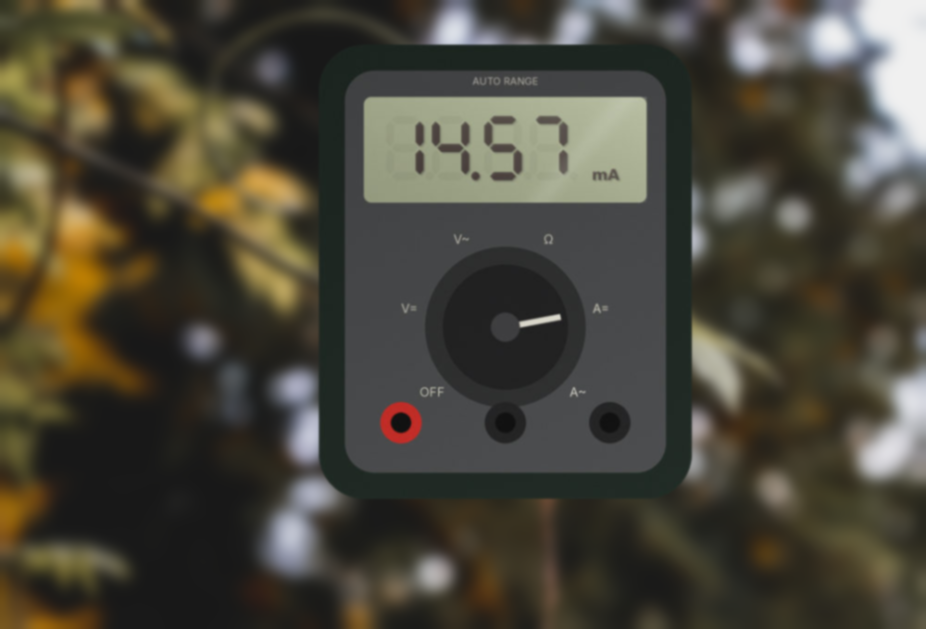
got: 14.57 mA
